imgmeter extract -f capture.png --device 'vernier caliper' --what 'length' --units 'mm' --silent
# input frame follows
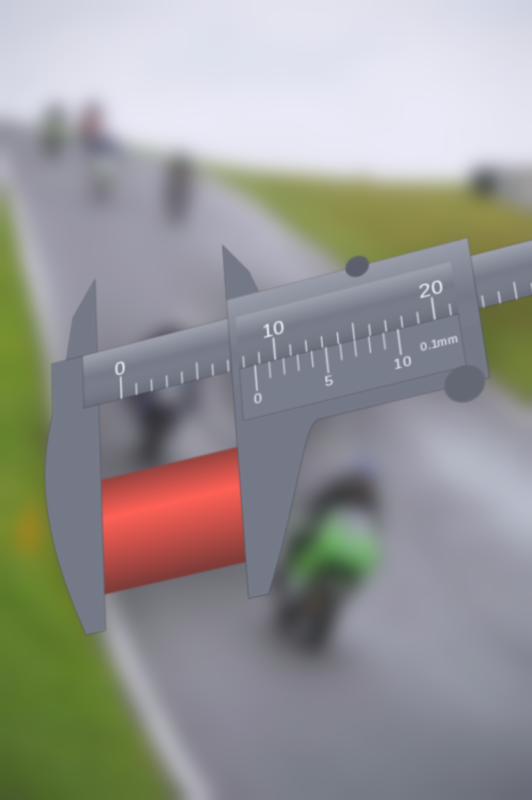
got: 8.7 mm
